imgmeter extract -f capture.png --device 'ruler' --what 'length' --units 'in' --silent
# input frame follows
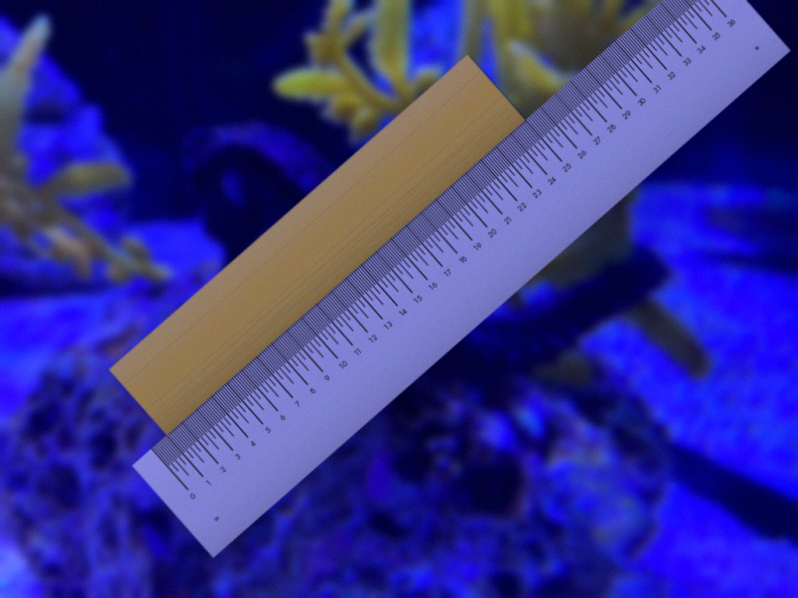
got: 24 in
